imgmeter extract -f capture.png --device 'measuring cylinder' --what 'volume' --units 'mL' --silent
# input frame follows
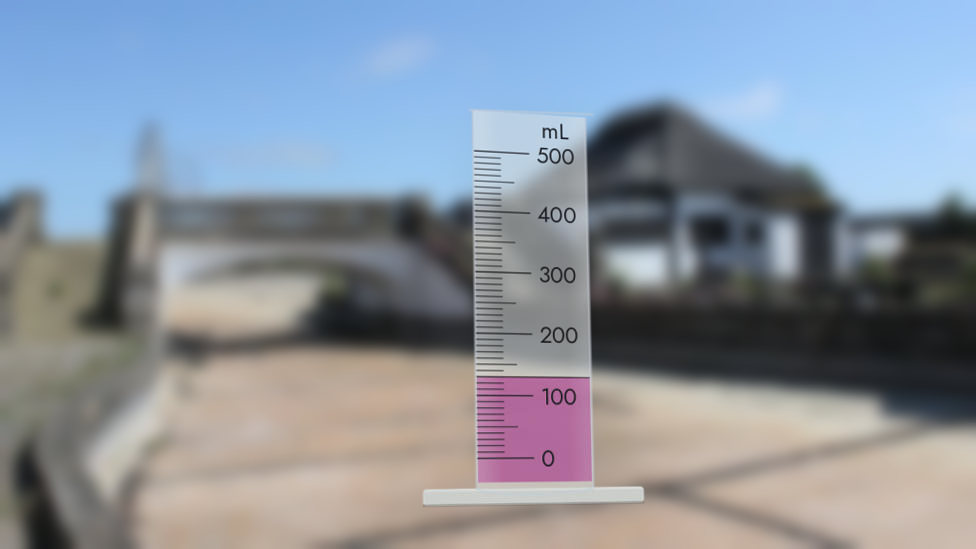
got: 130 mL
